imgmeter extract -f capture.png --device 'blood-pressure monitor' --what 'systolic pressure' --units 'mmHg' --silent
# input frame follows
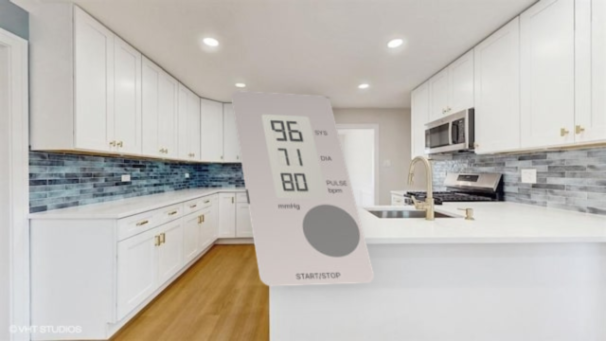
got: 96 mmHg
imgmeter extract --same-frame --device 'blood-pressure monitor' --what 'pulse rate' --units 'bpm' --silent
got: 80 bpm
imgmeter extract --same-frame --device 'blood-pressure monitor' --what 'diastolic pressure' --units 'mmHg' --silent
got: 71 mmHg
